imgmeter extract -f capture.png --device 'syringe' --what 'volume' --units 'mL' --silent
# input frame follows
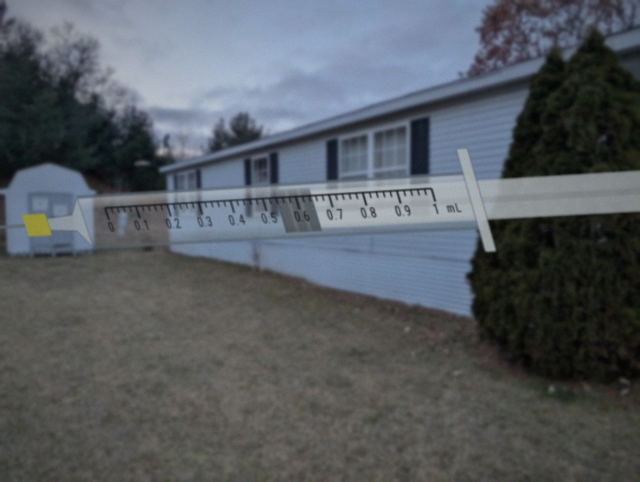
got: 0.54 mL
